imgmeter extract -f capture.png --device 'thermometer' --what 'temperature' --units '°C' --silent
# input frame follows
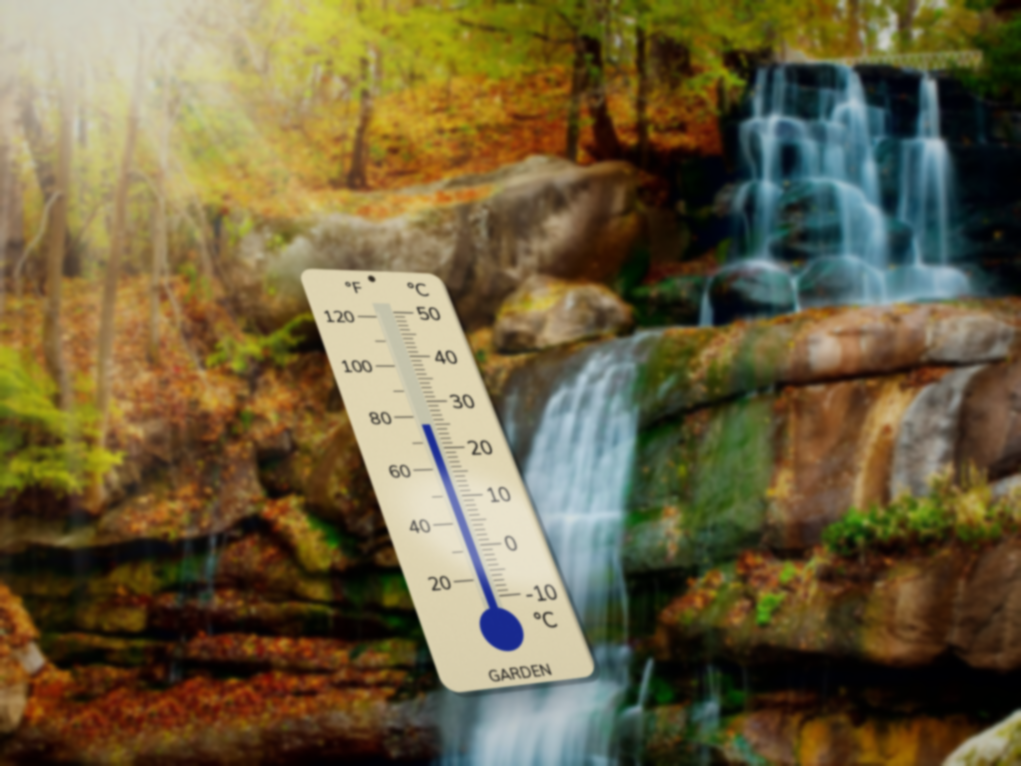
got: 25 °C
